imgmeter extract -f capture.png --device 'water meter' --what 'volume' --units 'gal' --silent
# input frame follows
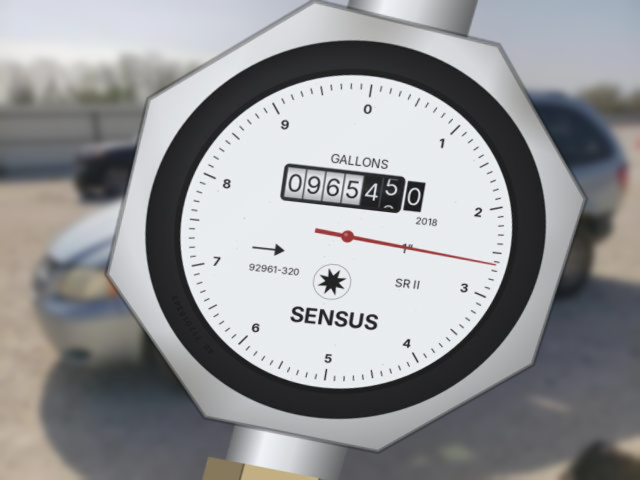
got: 965452.6 gal
